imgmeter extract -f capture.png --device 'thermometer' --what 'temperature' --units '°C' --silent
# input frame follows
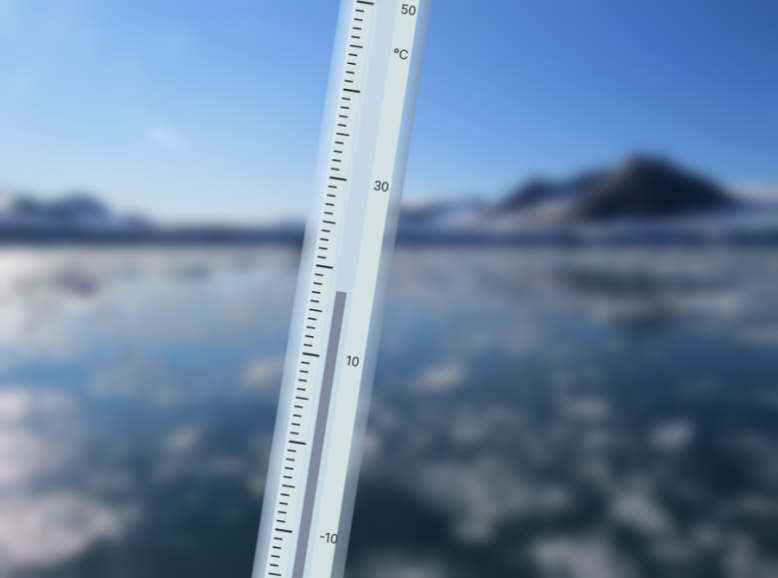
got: 17.5 °C
